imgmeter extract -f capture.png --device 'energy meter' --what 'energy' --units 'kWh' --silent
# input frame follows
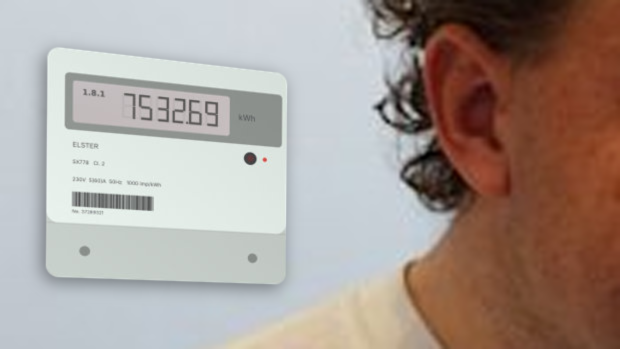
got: 7532.69 kWh
